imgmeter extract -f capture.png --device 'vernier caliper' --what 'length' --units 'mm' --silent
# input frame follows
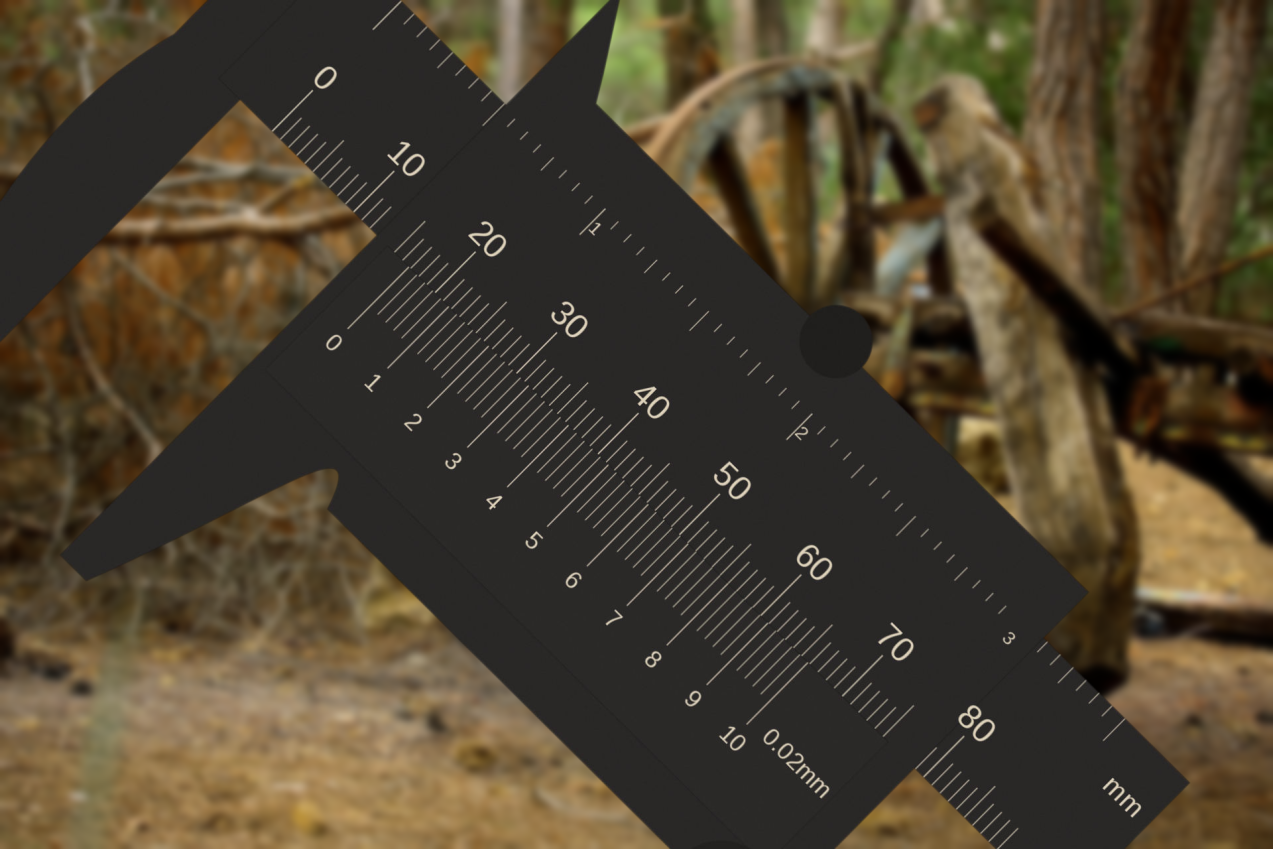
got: 16.8 mm
